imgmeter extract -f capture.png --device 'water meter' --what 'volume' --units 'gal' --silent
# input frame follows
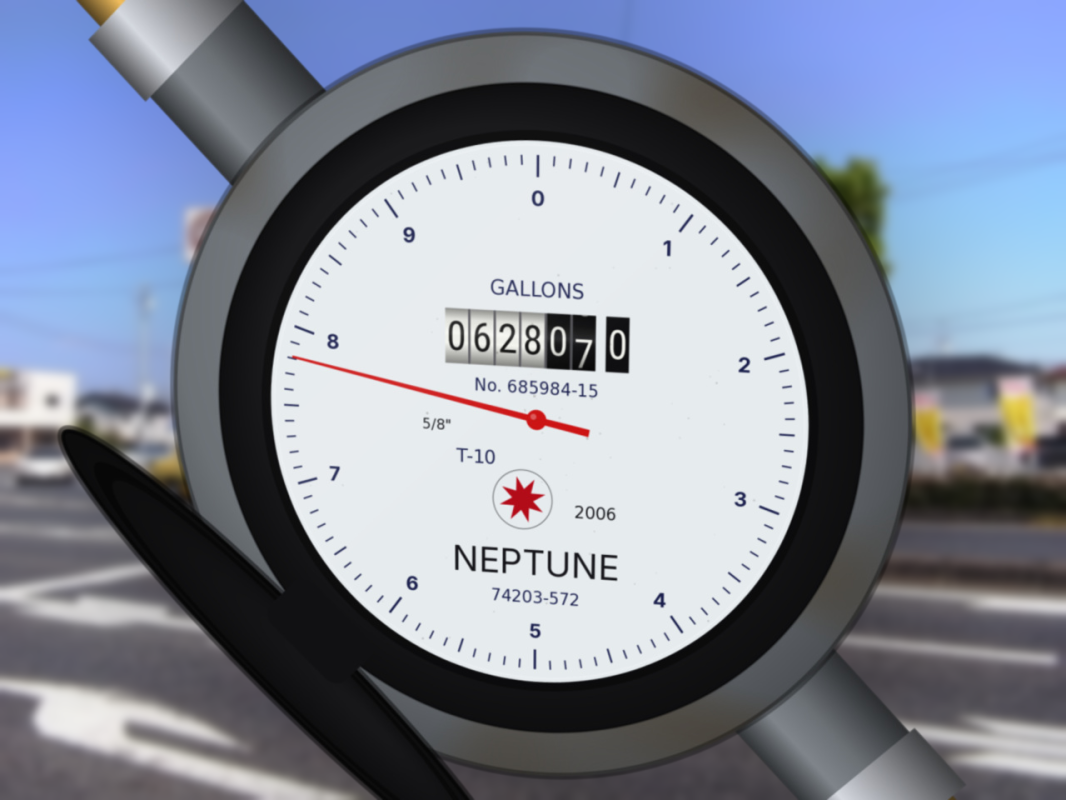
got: 628067.8 gal
